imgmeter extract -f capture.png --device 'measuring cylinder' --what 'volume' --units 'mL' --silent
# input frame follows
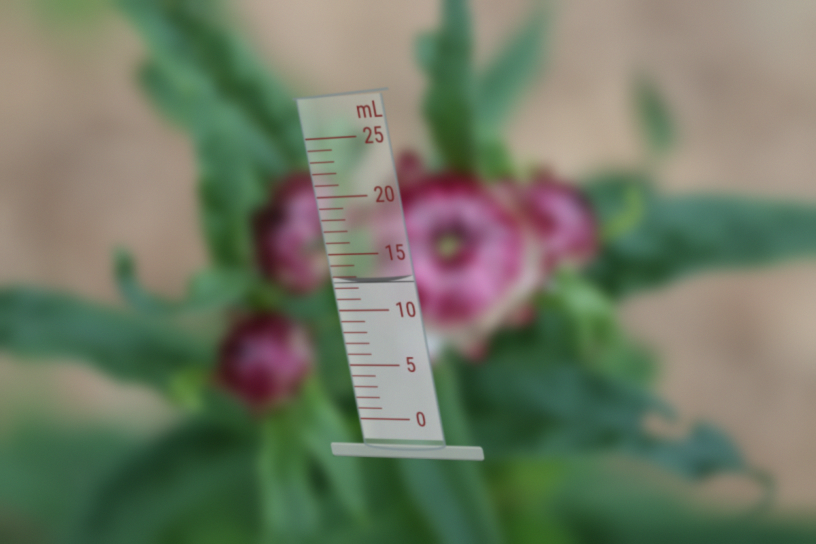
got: 12.5 mL
